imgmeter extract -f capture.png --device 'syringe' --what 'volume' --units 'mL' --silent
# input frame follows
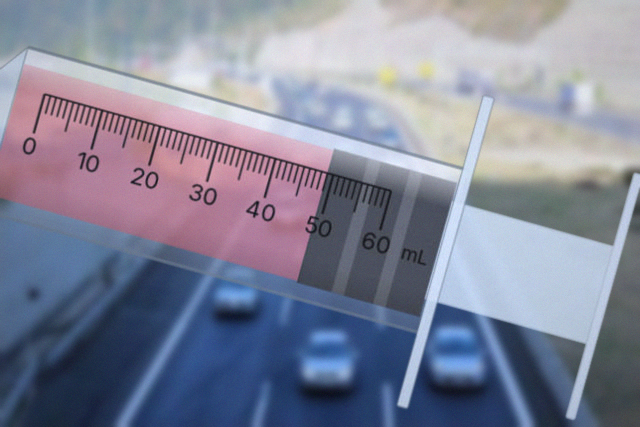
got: 49 mL
